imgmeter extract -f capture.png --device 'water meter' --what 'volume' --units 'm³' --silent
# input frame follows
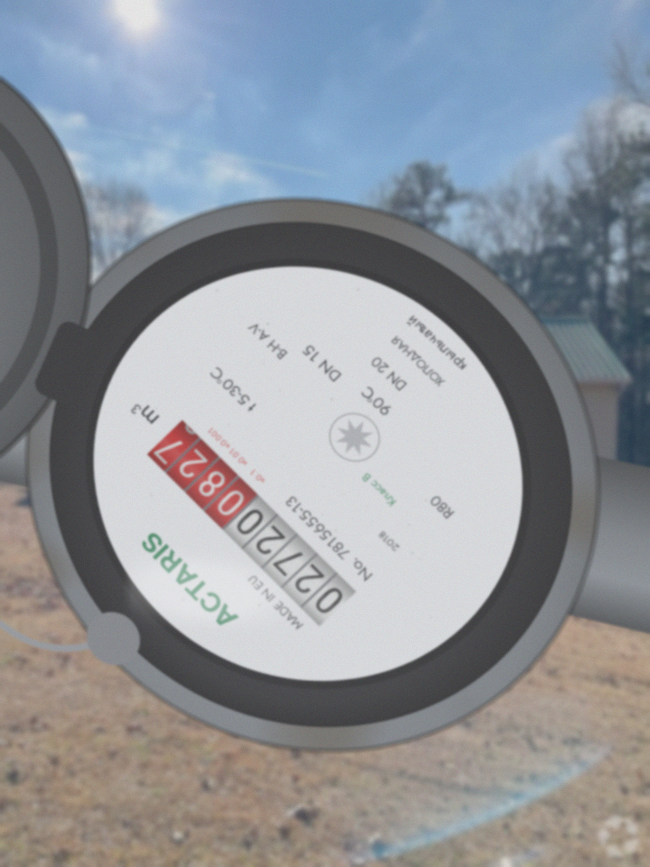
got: 2720.0827 m³
